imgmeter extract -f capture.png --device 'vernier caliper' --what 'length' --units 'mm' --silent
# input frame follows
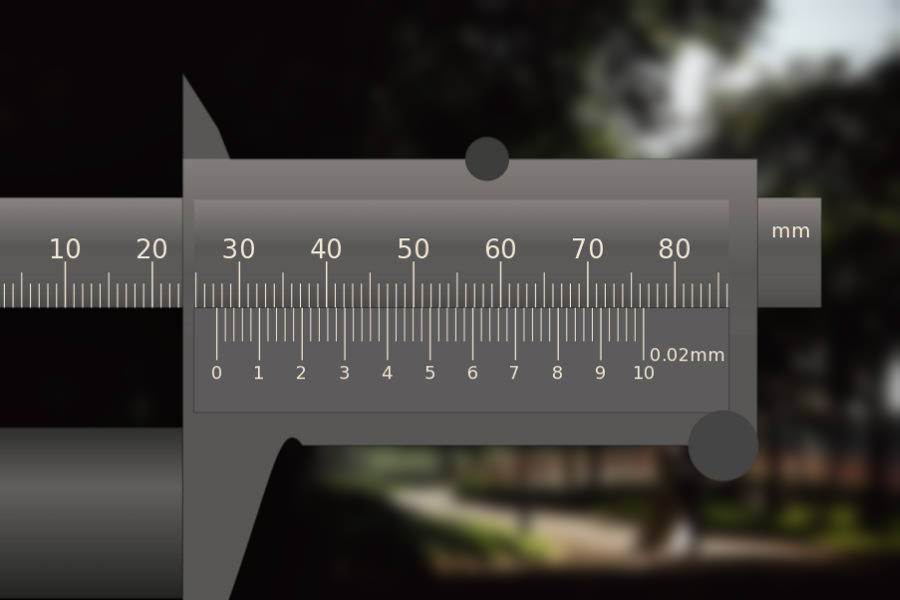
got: 27.4 mm
